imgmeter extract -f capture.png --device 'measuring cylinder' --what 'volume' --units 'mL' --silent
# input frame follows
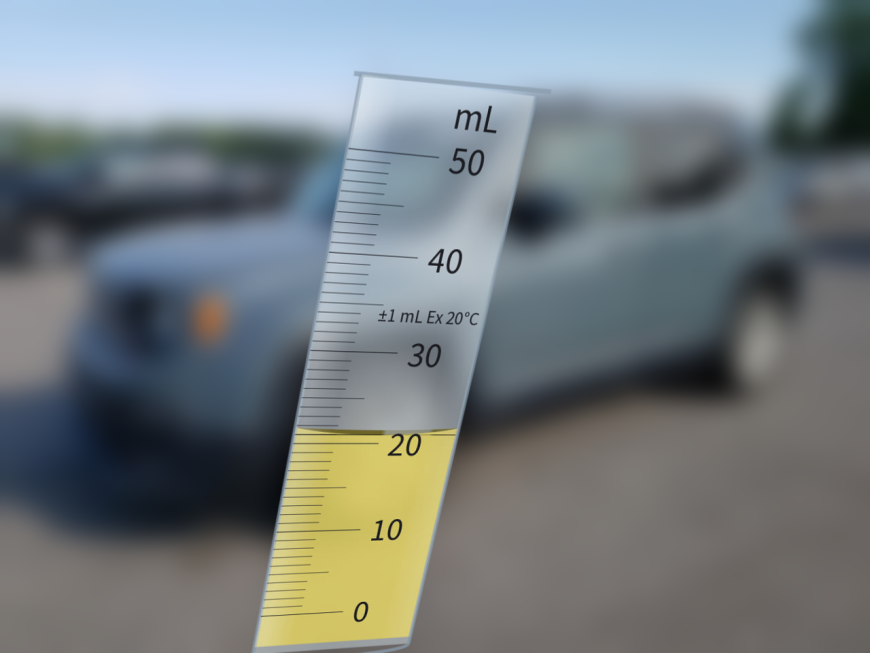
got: 21 mL
